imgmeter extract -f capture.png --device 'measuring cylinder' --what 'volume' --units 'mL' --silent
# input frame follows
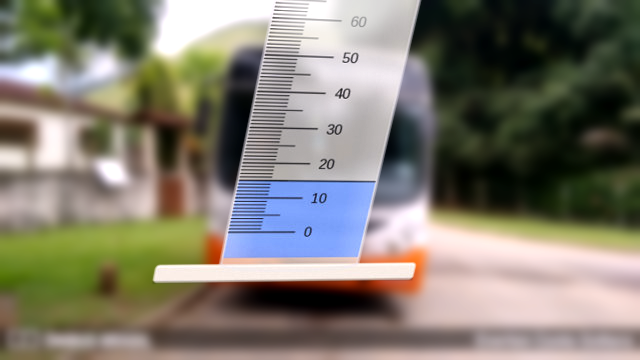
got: 15 mL
